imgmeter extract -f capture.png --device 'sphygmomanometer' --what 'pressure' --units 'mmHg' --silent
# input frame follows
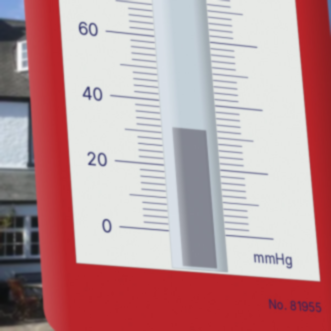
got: 32 mmHg
